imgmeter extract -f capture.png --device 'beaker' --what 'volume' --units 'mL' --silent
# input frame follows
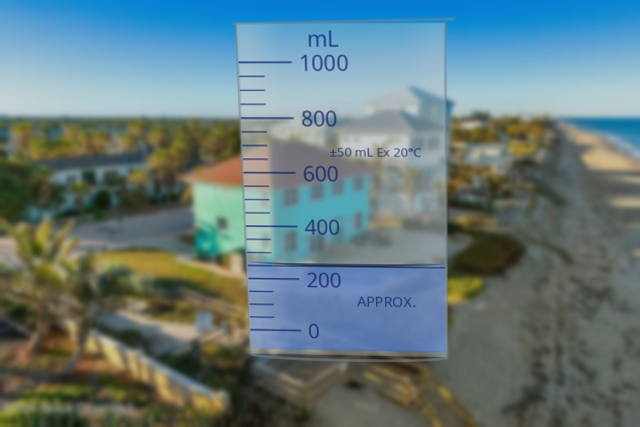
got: 250 mL
